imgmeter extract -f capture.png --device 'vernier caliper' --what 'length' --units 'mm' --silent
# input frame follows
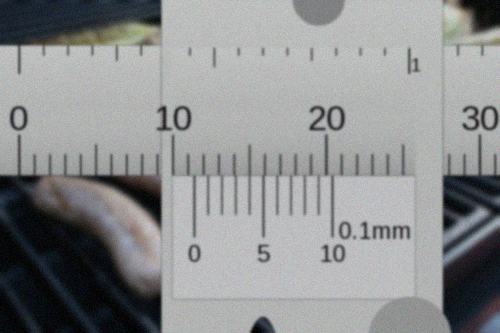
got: 11.4 mm
